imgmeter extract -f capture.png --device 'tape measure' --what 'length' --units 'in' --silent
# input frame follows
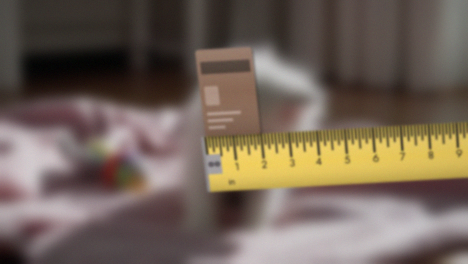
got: 2 in
